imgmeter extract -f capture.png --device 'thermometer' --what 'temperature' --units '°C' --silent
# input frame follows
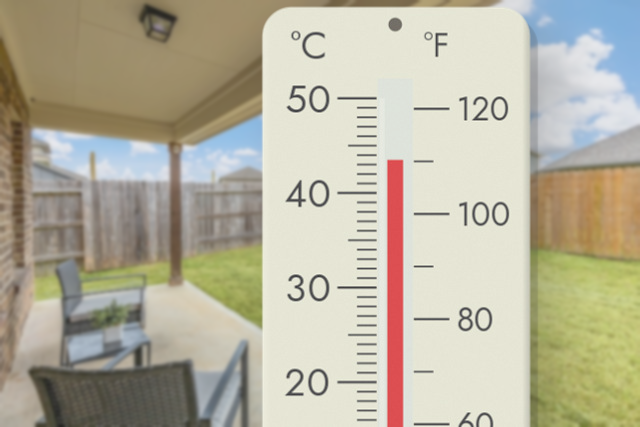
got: 43.5 °C
